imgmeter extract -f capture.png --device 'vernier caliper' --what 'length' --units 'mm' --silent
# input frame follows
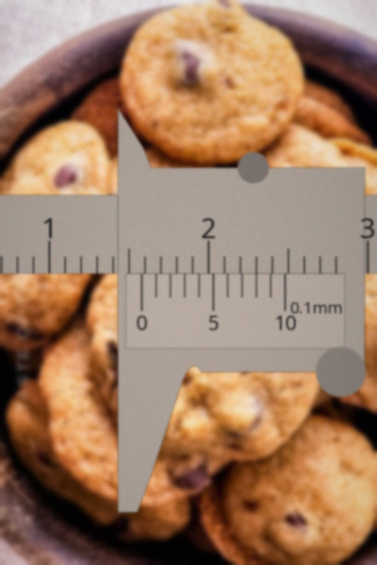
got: 15.8 mm
